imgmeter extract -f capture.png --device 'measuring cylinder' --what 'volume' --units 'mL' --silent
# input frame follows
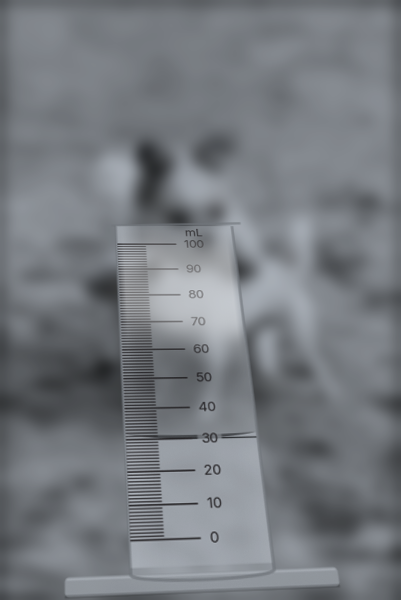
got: 30 mL
